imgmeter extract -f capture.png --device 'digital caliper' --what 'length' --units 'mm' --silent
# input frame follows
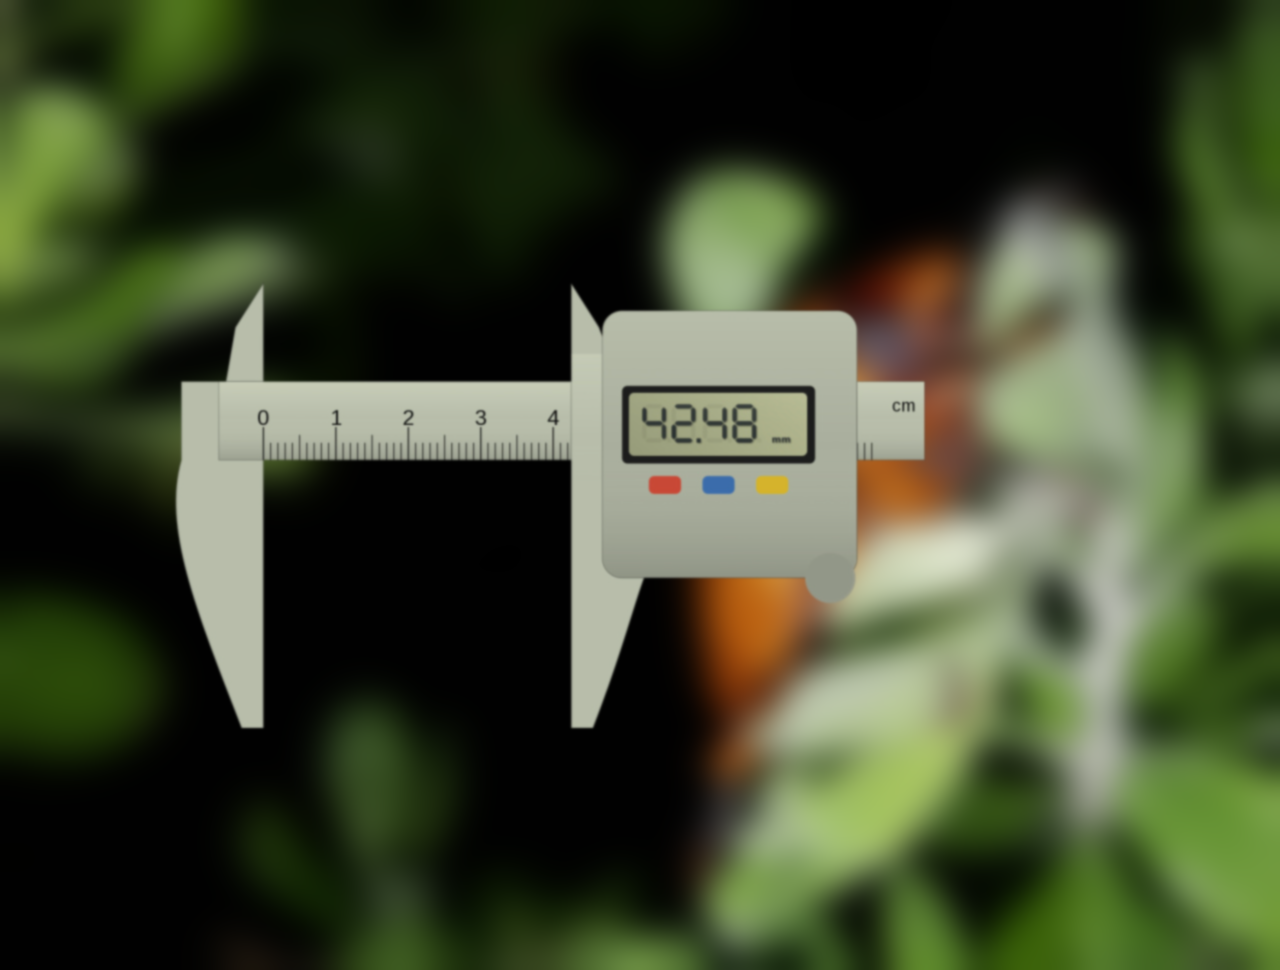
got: 42.48 mm
